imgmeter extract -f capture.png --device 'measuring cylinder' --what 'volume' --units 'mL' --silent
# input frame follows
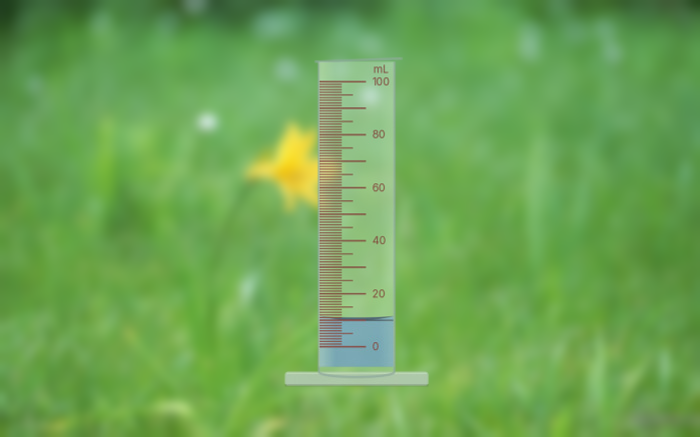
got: 10 mL
